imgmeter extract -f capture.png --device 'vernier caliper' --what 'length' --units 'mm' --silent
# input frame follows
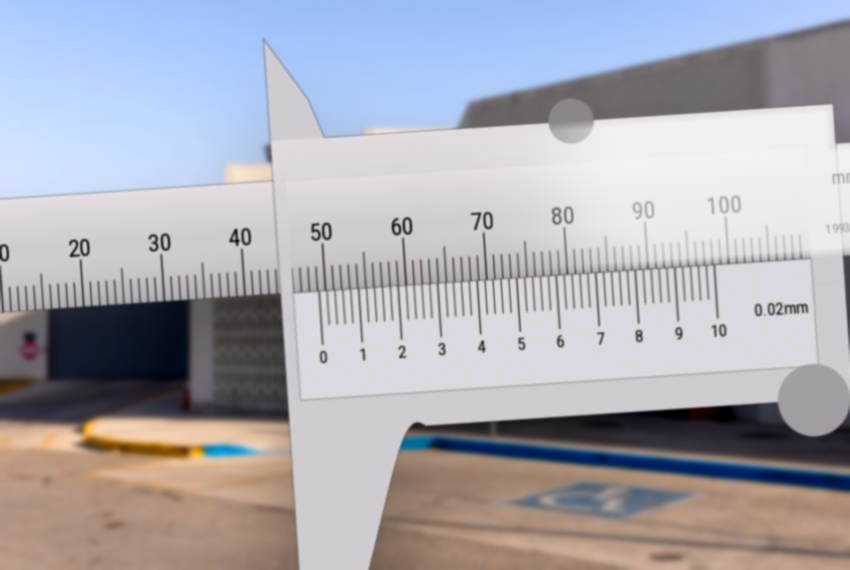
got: 49.2 mm
